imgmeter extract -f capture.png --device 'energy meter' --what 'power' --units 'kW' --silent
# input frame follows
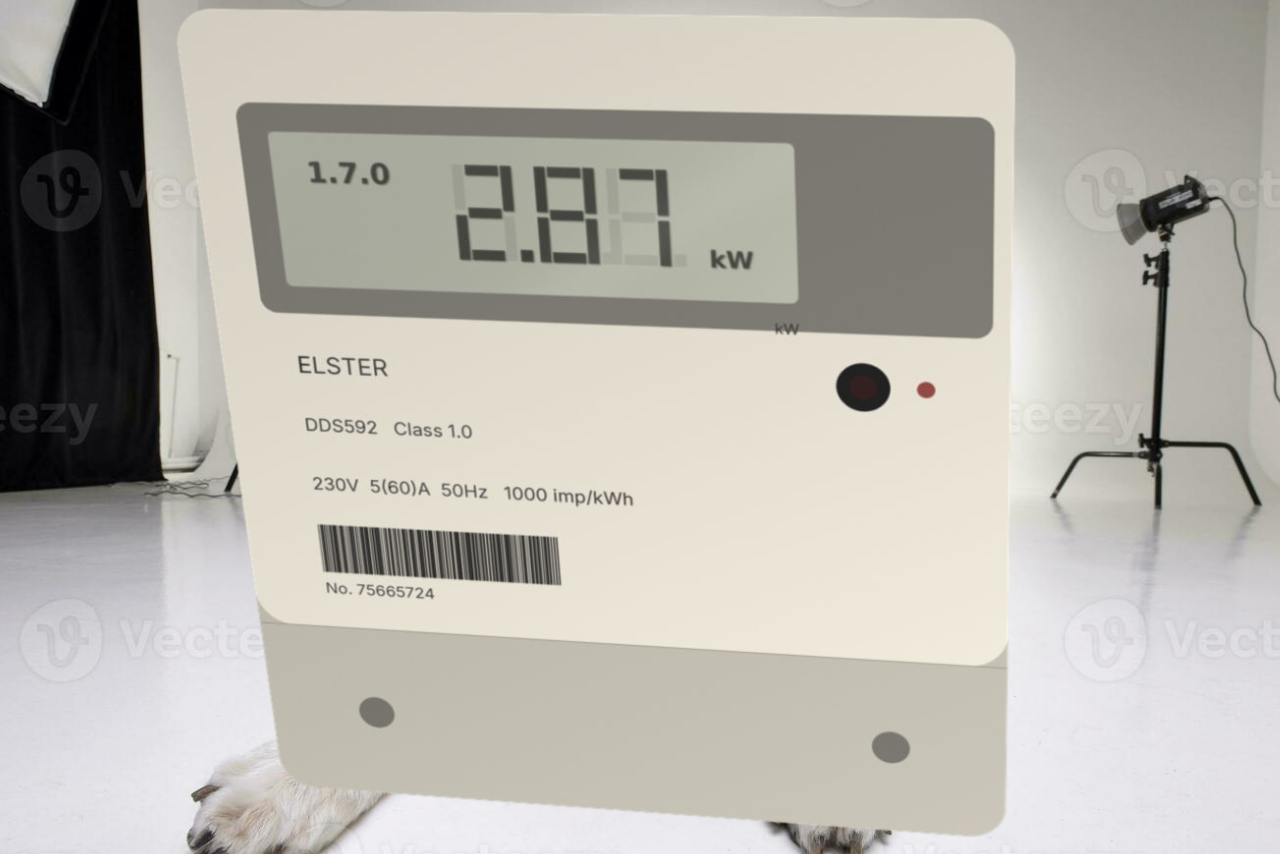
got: 2.87 kW
